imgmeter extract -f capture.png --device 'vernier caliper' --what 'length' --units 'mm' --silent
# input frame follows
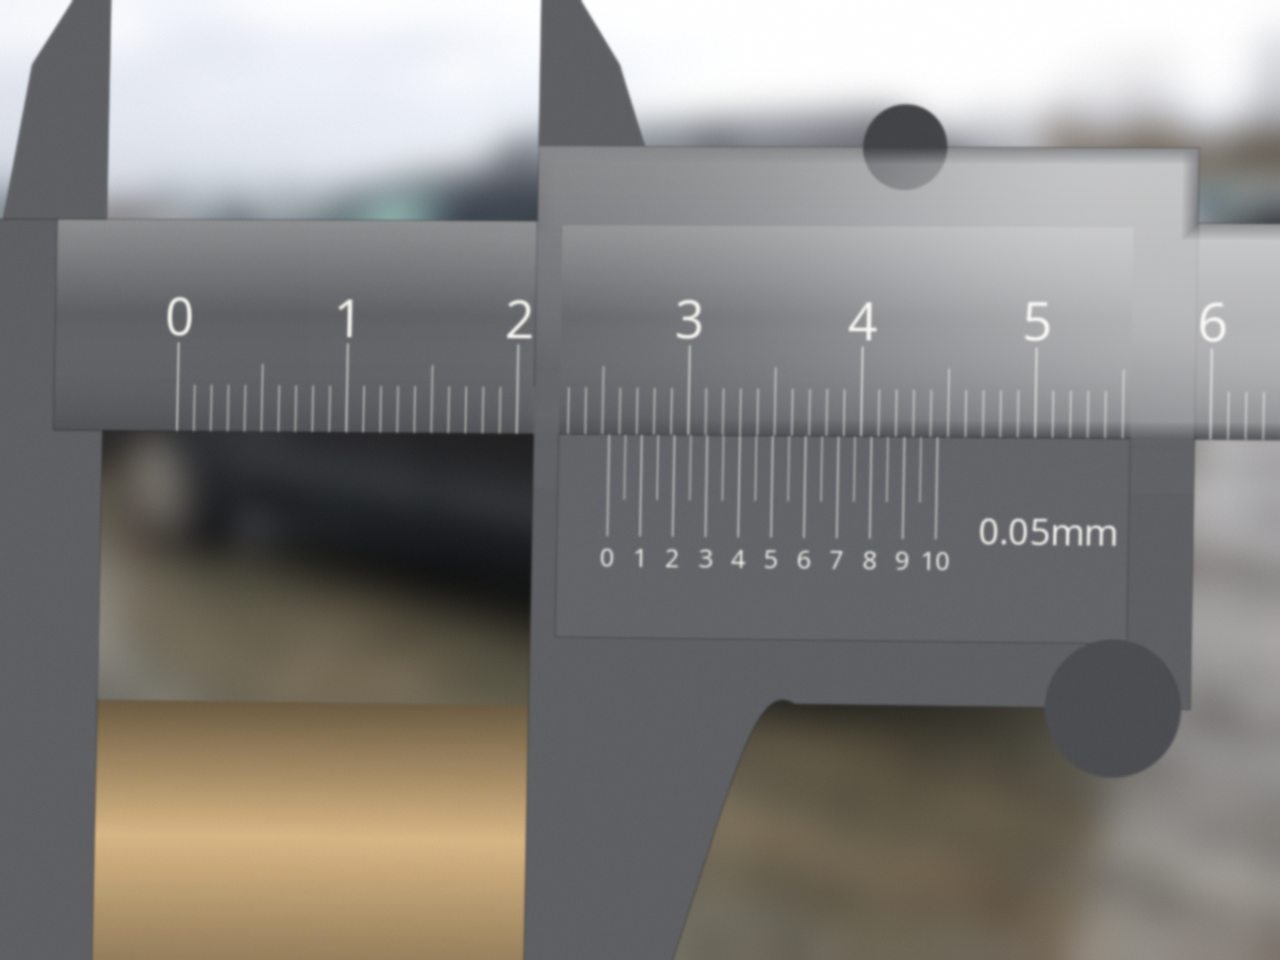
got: 25.4 mm
